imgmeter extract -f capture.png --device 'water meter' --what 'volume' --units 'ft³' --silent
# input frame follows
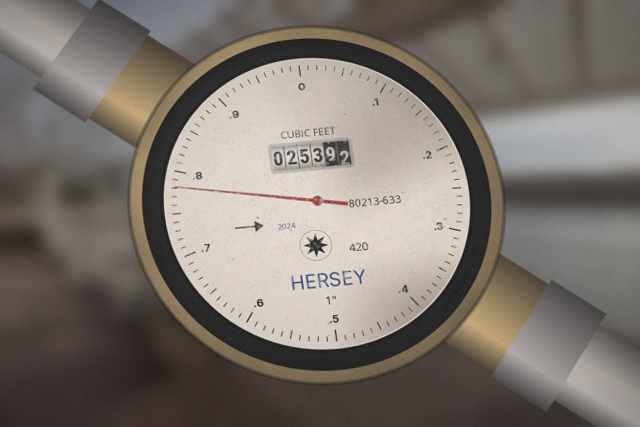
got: 25391.78 ft³
